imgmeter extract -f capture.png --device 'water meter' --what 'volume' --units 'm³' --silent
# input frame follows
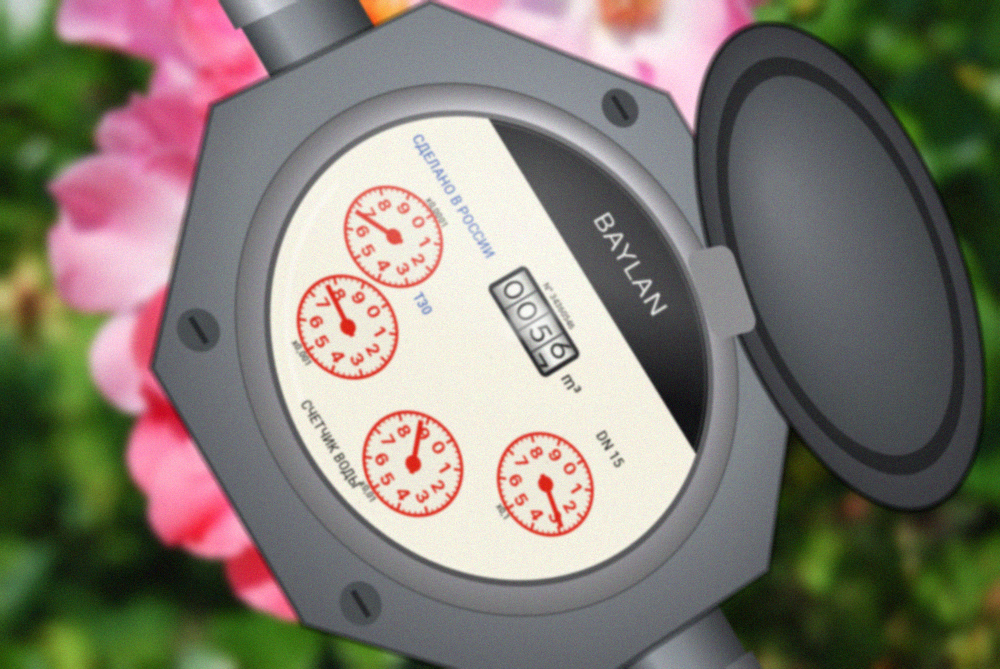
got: 56.2876 m³
